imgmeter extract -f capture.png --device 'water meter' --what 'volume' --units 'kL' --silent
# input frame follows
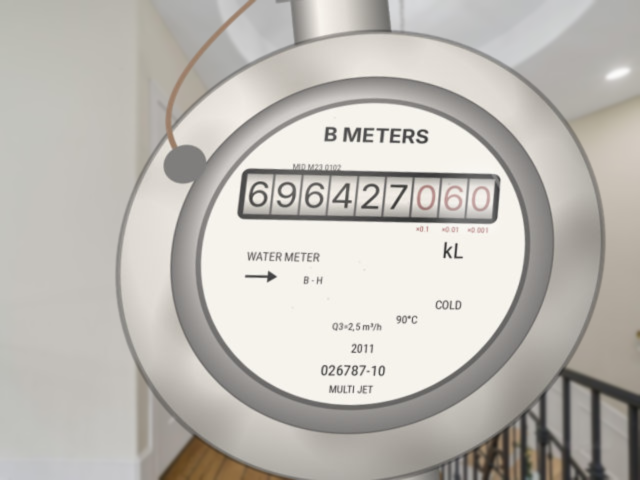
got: 696427.060 kL
